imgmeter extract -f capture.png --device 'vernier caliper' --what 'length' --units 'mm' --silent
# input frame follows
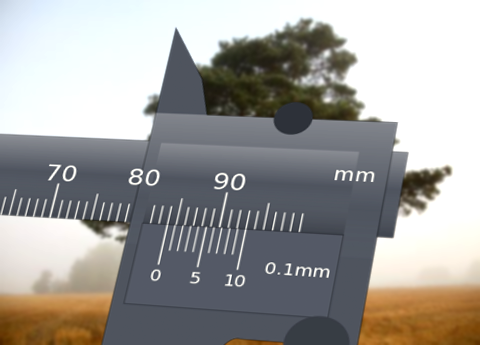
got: 84.0 mm
